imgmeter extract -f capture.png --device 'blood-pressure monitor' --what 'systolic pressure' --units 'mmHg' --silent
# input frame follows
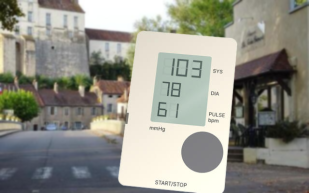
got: 103 mmHg
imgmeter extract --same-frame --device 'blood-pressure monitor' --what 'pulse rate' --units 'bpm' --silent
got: 61 bpm
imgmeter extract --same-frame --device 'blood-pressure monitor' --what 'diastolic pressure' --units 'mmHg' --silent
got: 78 mmHg
